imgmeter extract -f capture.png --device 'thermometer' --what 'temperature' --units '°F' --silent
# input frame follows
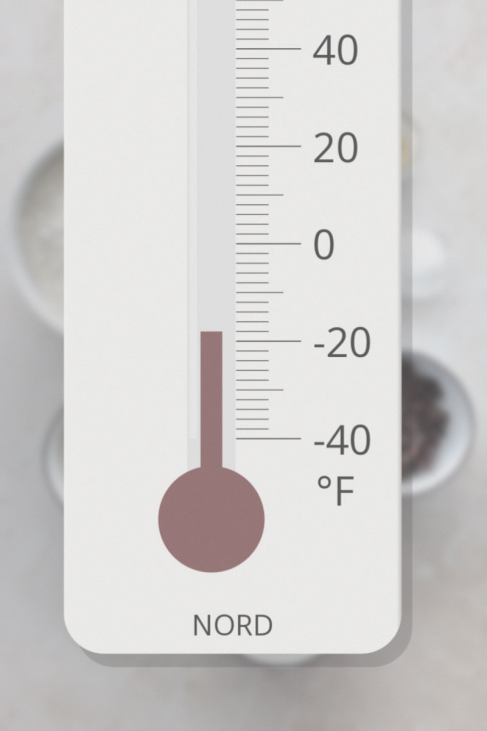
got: -18 °F
